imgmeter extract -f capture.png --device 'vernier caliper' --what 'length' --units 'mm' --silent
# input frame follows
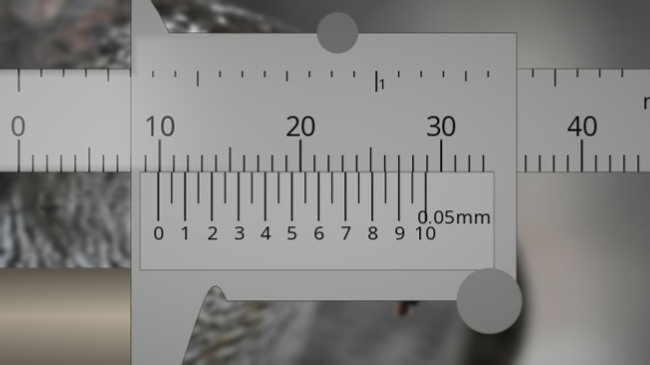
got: 9.9 mm
